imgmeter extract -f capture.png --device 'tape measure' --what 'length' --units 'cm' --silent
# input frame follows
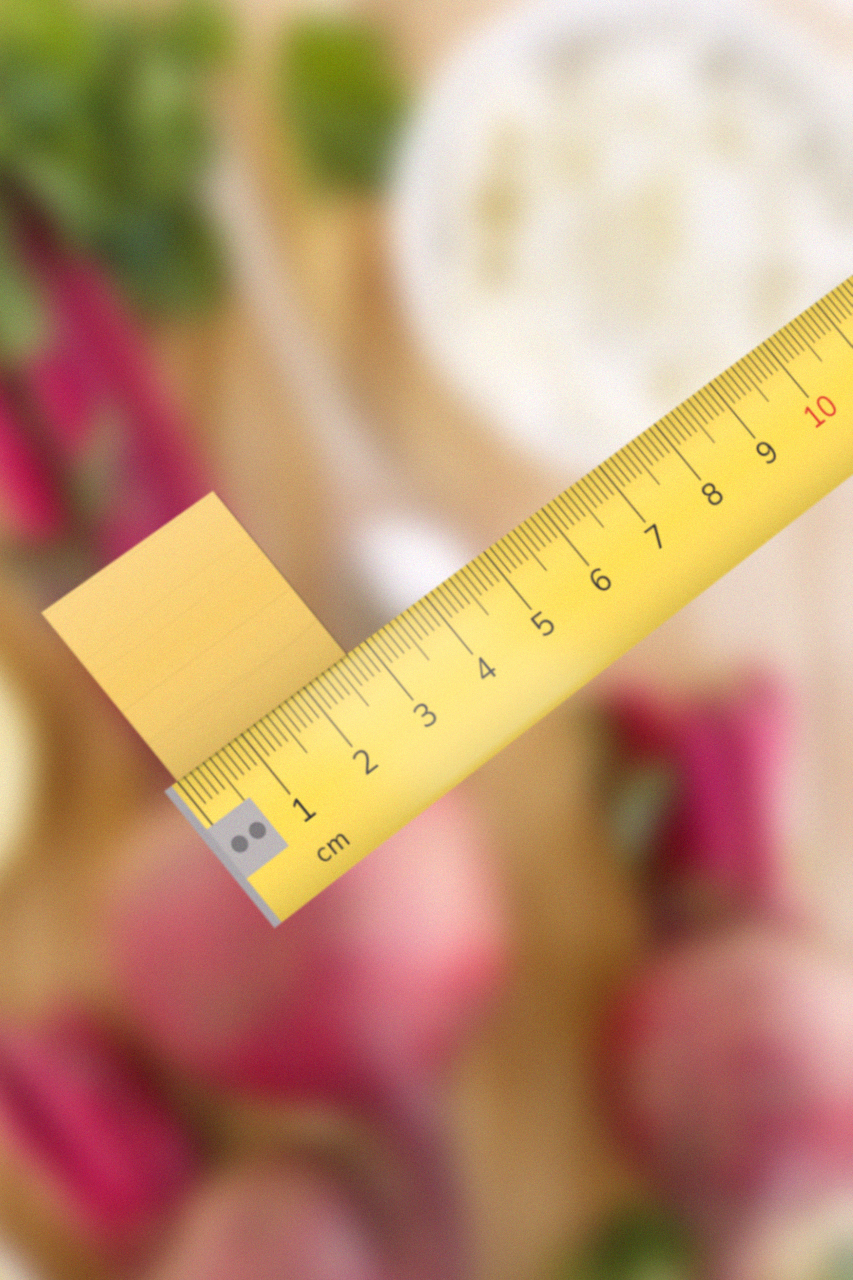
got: 2.7 cm
